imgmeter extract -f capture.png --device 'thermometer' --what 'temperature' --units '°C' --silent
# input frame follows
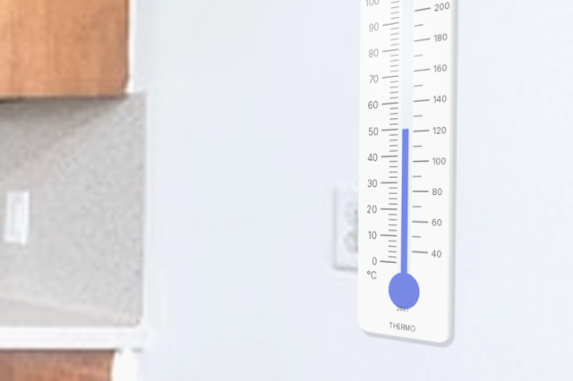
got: 50 °C
